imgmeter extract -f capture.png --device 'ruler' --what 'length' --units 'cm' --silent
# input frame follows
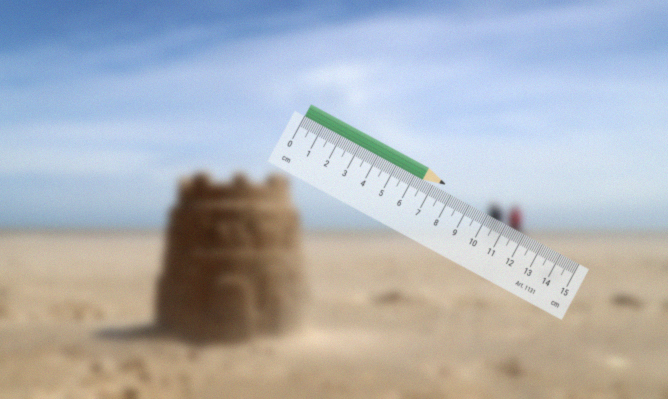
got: 7.5 cm
